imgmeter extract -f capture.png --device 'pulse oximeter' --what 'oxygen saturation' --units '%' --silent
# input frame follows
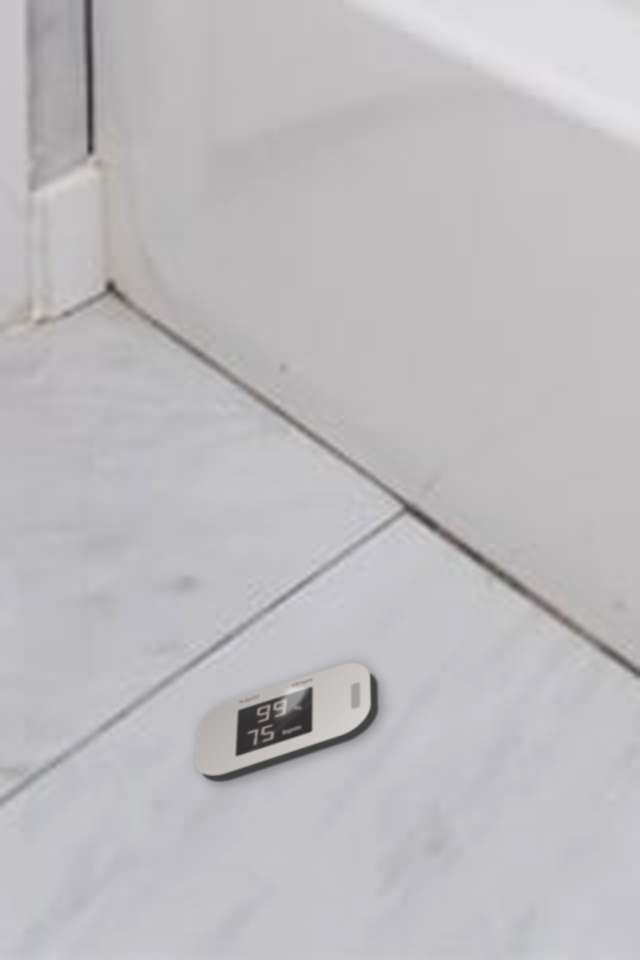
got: 99 %
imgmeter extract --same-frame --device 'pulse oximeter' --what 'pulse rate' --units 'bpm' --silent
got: 75 bpm
